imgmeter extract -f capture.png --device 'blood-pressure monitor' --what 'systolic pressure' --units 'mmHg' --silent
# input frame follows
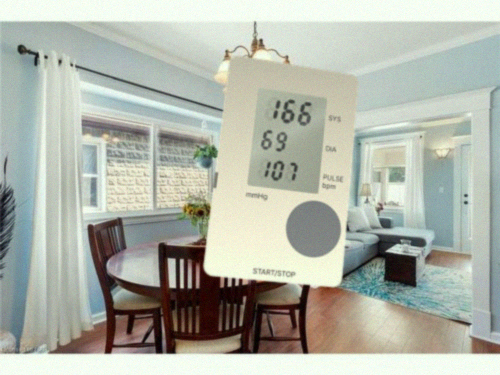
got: 166 mmHg
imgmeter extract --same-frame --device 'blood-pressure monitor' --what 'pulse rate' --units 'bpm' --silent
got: 107 bpm
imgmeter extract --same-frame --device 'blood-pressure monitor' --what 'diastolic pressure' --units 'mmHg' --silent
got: 69 mmHg
